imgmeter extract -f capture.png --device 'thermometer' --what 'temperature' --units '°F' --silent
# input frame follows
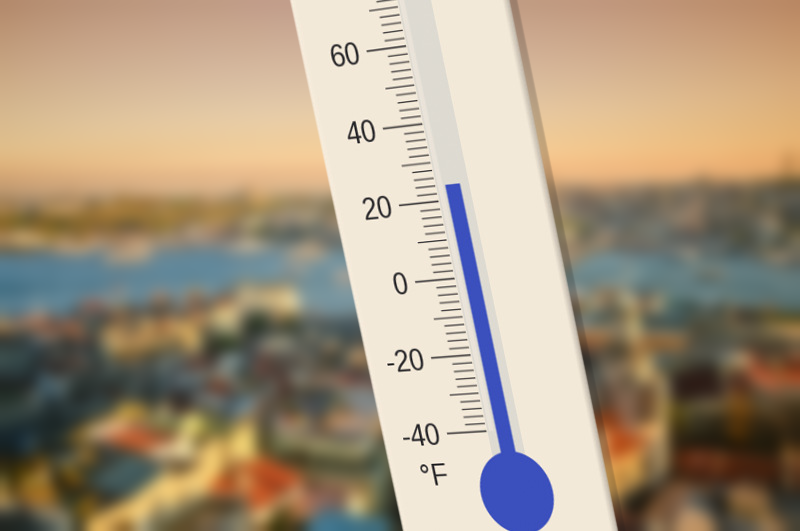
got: 24 °F
